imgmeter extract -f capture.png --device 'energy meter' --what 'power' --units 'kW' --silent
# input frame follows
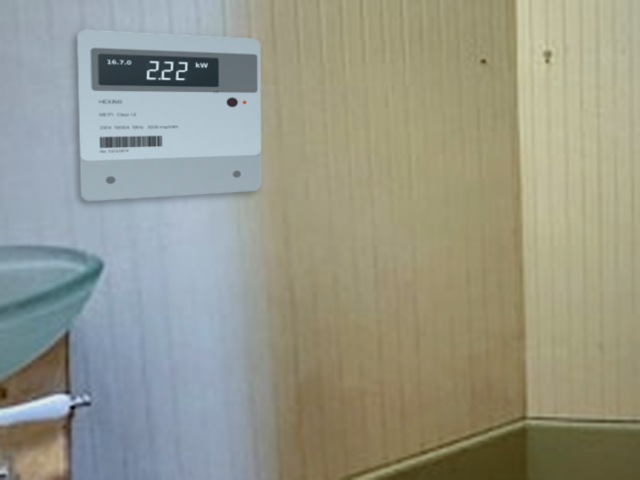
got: 2.22 kW
